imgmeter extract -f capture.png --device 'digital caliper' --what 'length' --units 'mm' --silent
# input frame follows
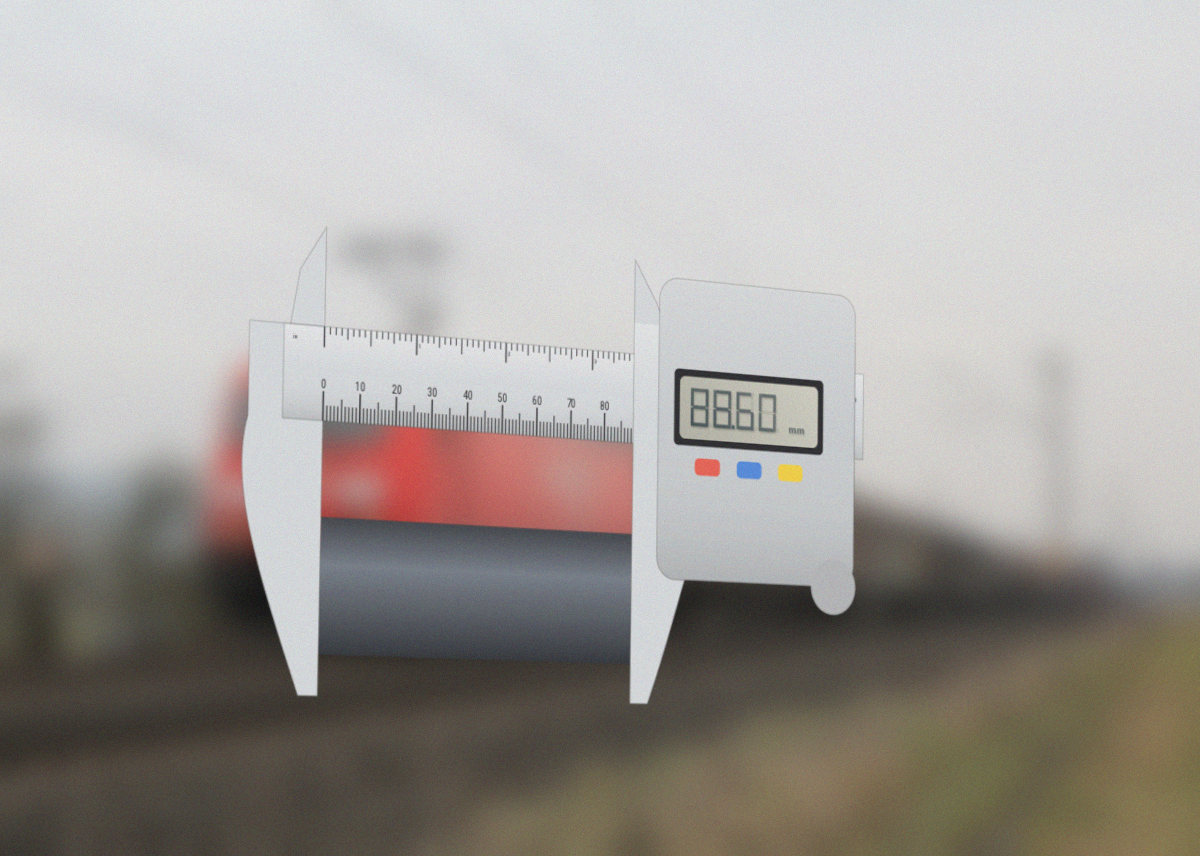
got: 88.60 mm
